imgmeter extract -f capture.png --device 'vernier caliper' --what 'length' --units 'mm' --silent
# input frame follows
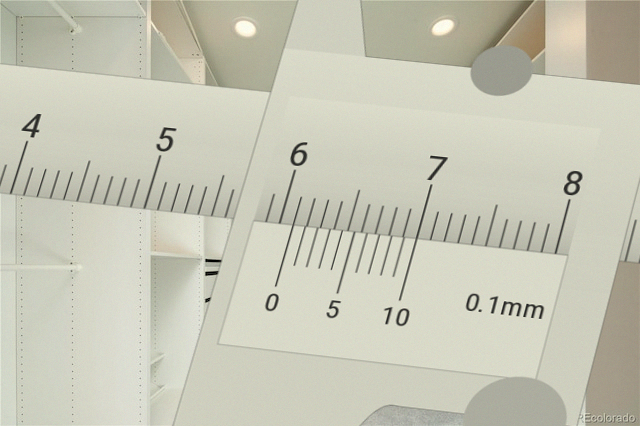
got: 61.0 mm
